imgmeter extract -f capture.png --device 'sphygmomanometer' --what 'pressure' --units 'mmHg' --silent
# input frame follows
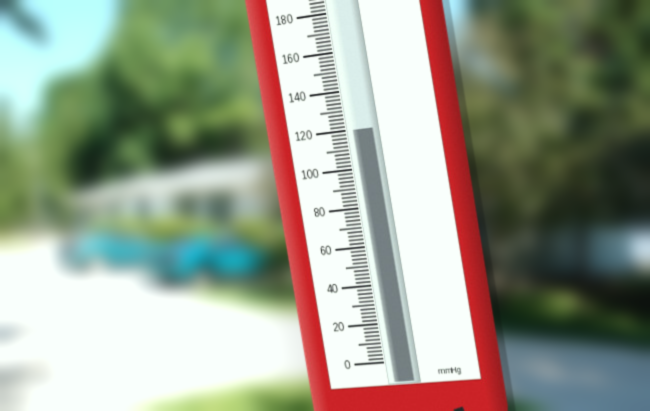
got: 120 mmHg
